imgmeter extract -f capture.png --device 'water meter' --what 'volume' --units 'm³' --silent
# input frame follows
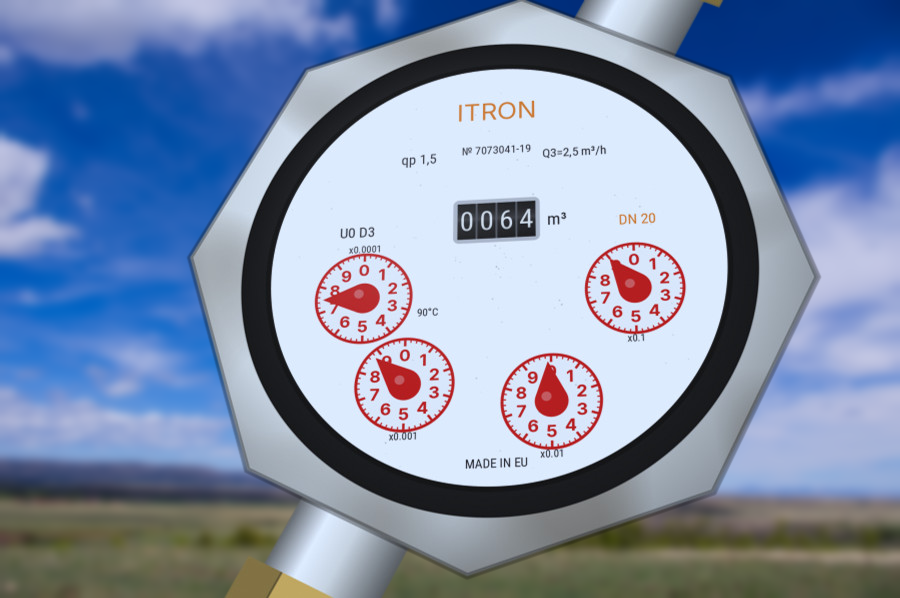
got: 64.8987 m³
